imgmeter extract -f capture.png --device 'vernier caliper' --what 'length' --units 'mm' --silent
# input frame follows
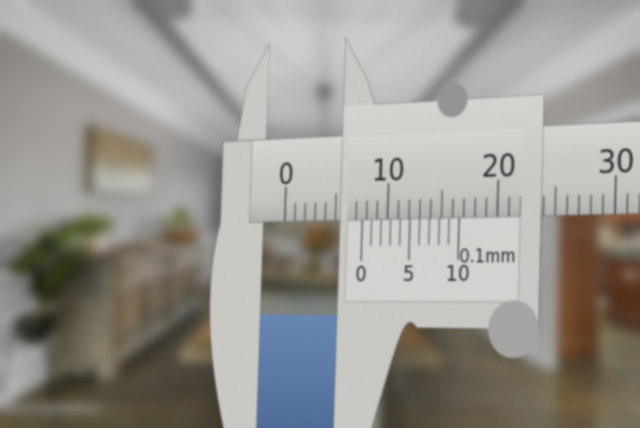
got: 7.6 mm
